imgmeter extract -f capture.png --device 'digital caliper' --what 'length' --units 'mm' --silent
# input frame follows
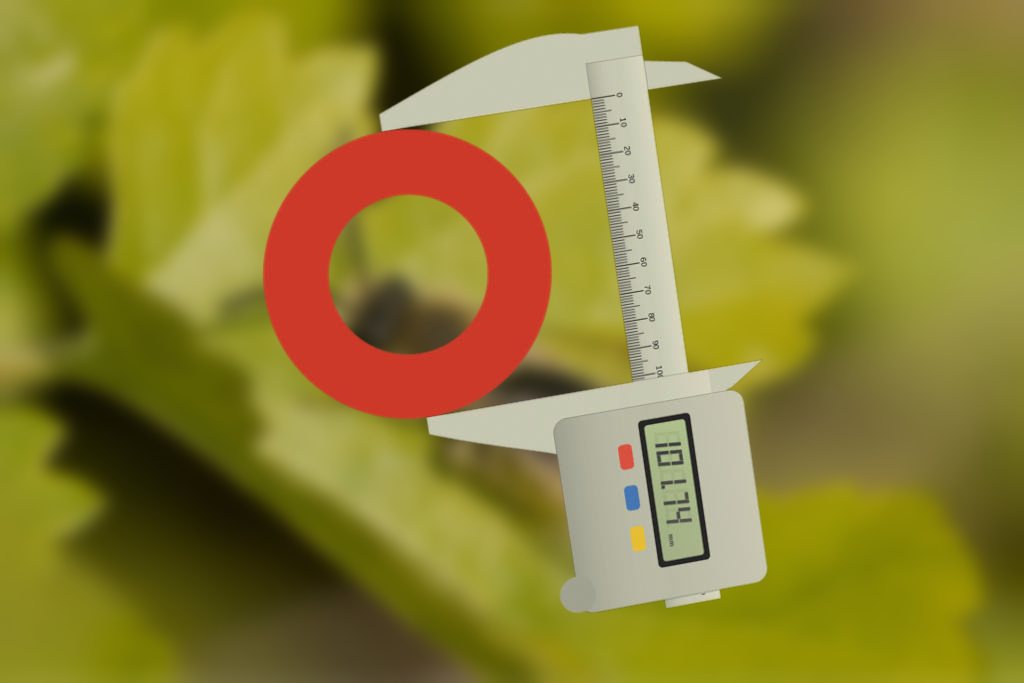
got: 101.74 mm
